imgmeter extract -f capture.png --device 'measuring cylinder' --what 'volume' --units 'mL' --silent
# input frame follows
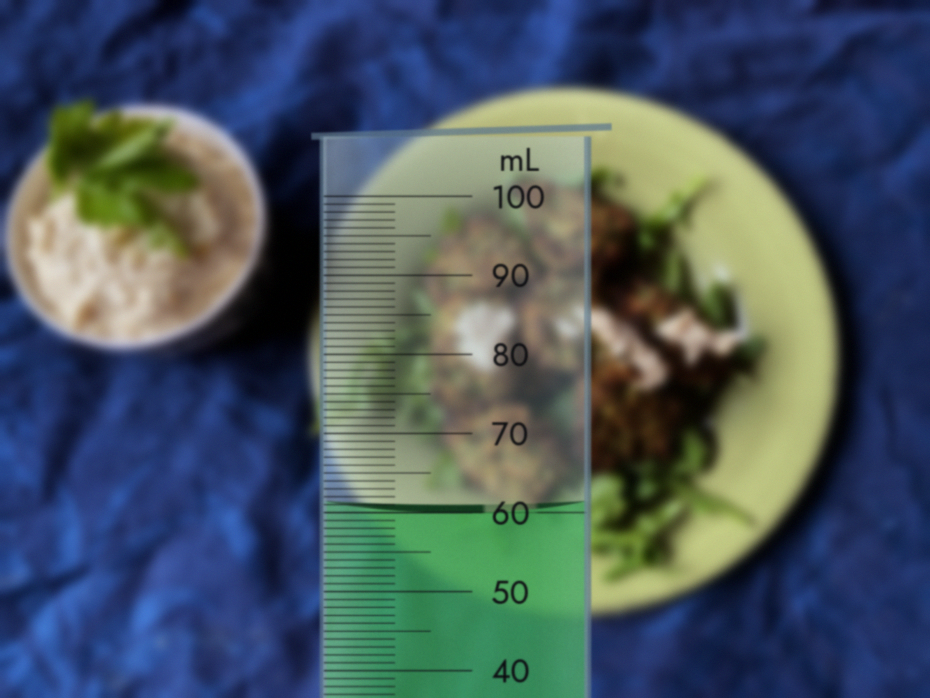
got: 60 mL
